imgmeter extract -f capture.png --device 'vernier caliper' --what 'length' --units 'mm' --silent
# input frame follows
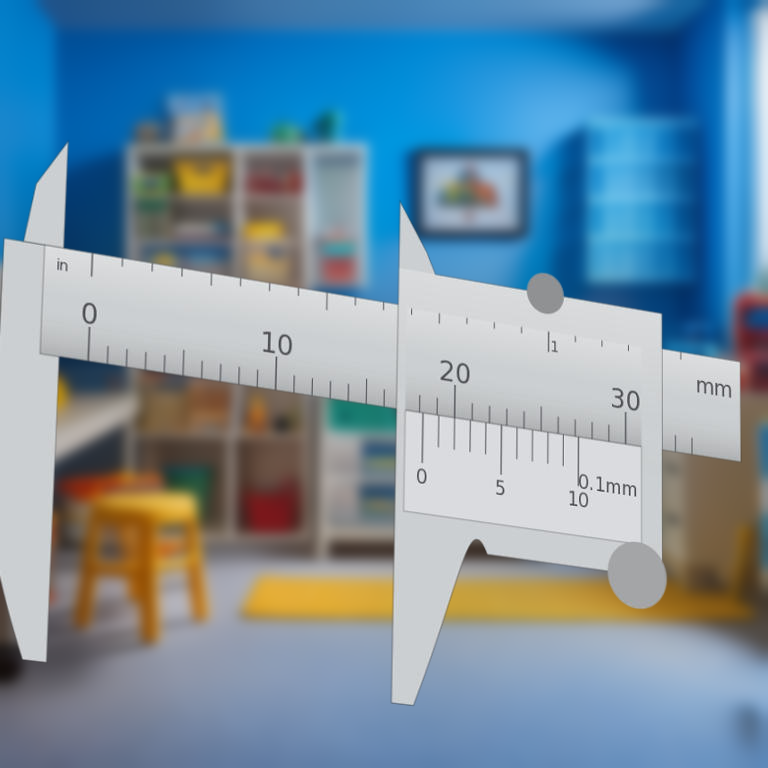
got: 18.2 mm
